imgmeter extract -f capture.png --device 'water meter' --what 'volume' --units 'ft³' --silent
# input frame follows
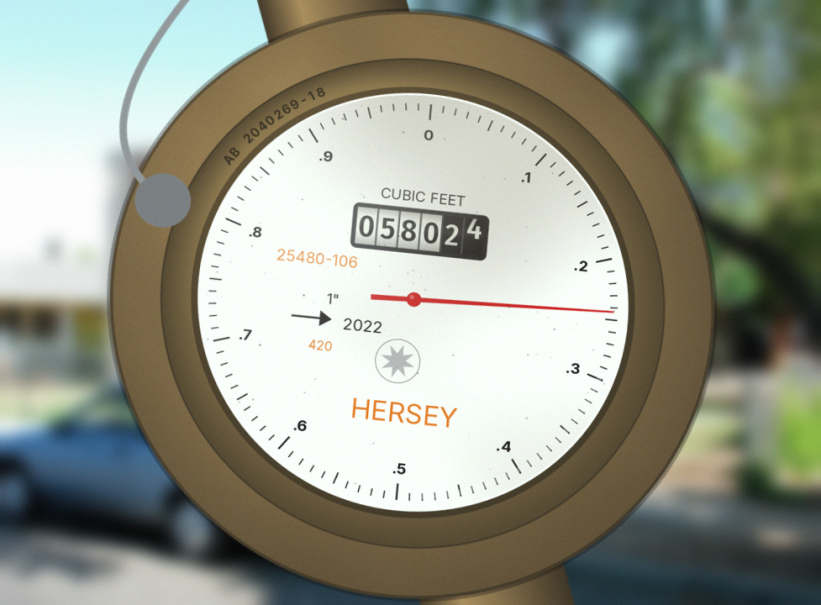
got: 58024.24 ft³
